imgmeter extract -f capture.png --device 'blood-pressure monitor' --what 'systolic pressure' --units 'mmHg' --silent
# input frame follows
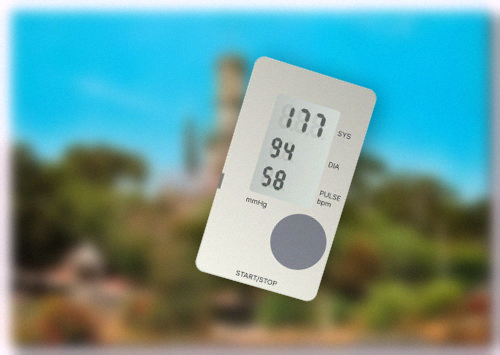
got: 177 mmHg
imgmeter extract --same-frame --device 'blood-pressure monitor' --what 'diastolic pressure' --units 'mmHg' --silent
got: 94 mmHg
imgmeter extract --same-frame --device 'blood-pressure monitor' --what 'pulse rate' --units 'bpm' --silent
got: 58 bpm
